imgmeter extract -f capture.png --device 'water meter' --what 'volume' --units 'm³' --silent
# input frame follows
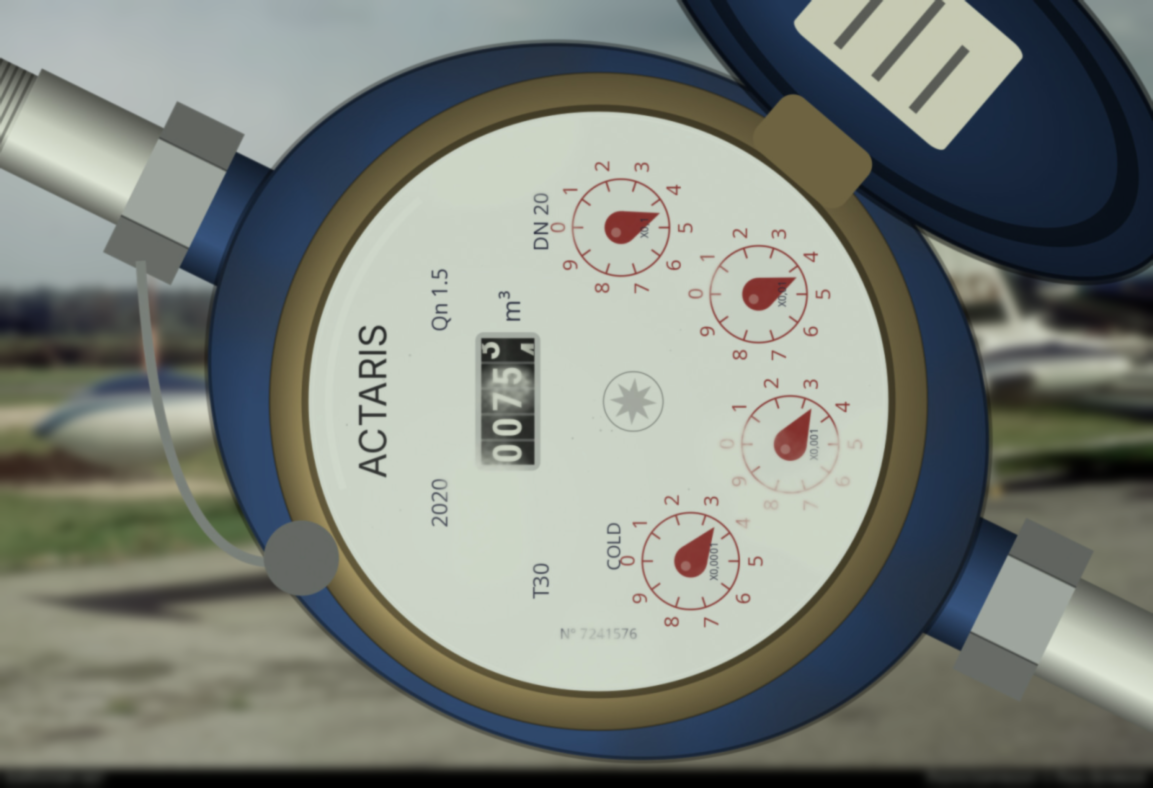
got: 753.4433 m³
